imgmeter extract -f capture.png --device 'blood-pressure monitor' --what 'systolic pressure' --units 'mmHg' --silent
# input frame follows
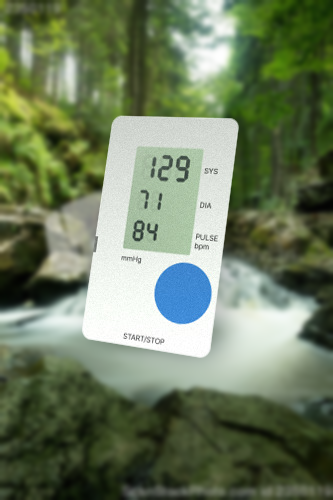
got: 129 mmHg
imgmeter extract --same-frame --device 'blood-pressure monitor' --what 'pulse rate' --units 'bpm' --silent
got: 84 bpm
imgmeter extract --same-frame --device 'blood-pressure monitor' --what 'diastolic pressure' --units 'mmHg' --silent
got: 71 mmHg
